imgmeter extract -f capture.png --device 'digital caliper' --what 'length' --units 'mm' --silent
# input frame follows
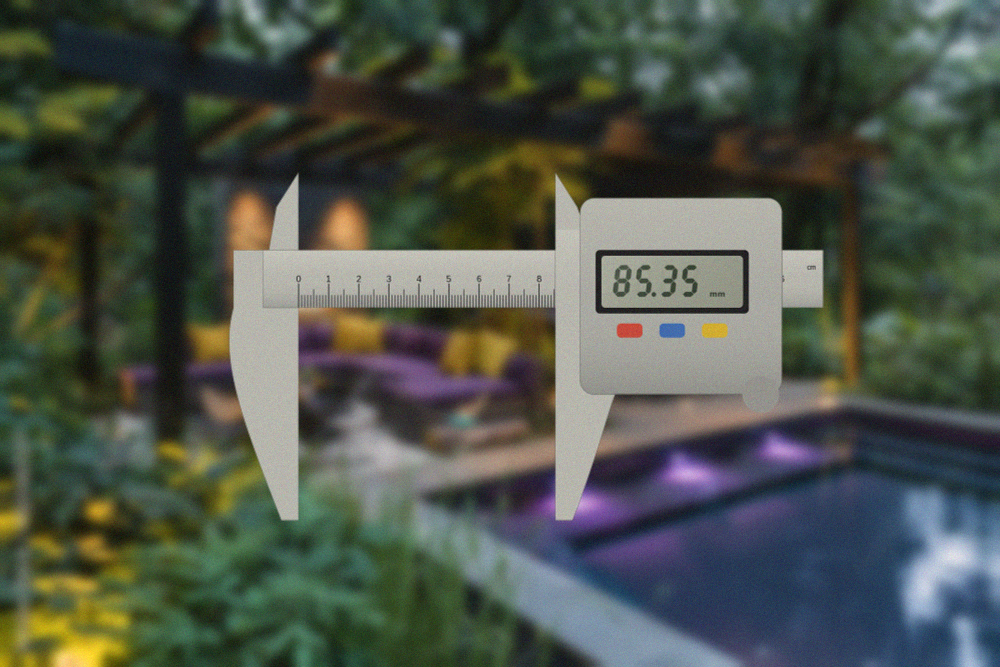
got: 85.35 mm
